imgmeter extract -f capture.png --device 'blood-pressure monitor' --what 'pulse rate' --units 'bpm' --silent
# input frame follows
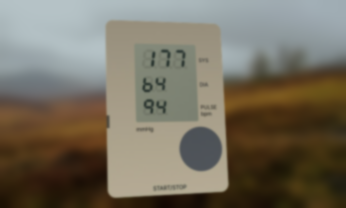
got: 94 bpm
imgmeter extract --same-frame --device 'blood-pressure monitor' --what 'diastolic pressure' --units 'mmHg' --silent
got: 64 mmHg
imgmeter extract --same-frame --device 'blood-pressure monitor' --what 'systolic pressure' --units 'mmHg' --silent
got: 177 mmHg
